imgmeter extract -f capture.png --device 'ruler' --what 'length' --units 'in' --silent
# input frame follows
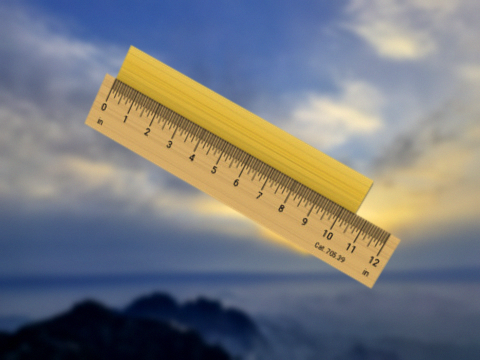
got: 10.5 in
